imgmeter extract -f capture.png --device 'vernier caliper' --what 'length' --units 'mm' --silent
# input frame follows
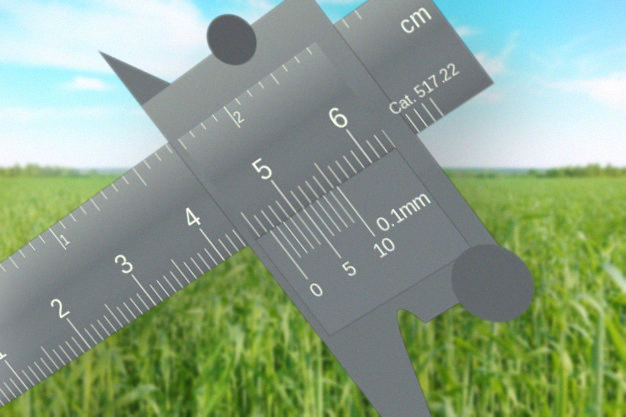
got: 46.4 mm
